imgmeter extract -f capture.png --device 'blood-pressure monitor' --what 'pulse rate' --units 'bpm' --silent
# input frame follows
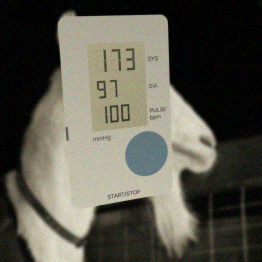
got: 100 bpm
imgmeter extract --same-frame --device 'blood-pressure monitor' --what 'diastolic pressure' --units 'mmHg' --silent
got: 97 mmHg
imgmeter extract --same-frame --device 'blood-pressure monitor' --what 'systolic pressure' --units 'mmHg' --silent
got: 173 mmHg
